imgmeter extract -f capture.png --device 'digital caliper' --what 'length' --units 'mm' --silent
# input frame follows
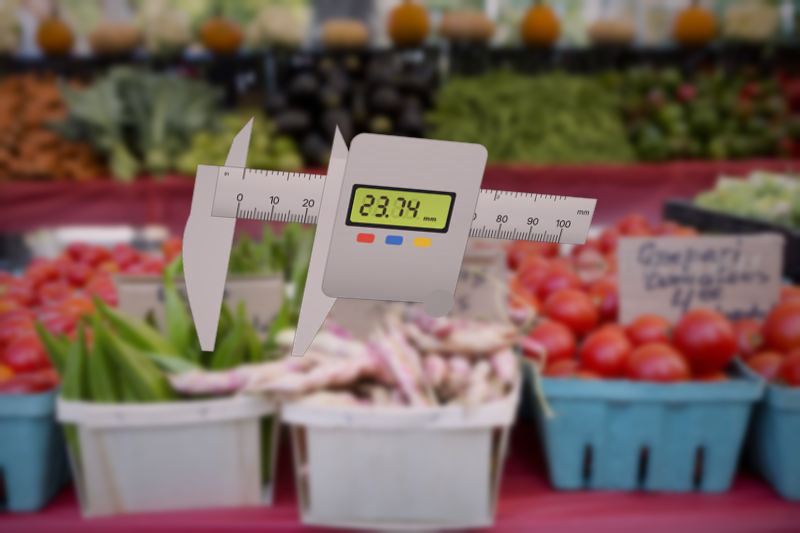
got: 23.74 mm
